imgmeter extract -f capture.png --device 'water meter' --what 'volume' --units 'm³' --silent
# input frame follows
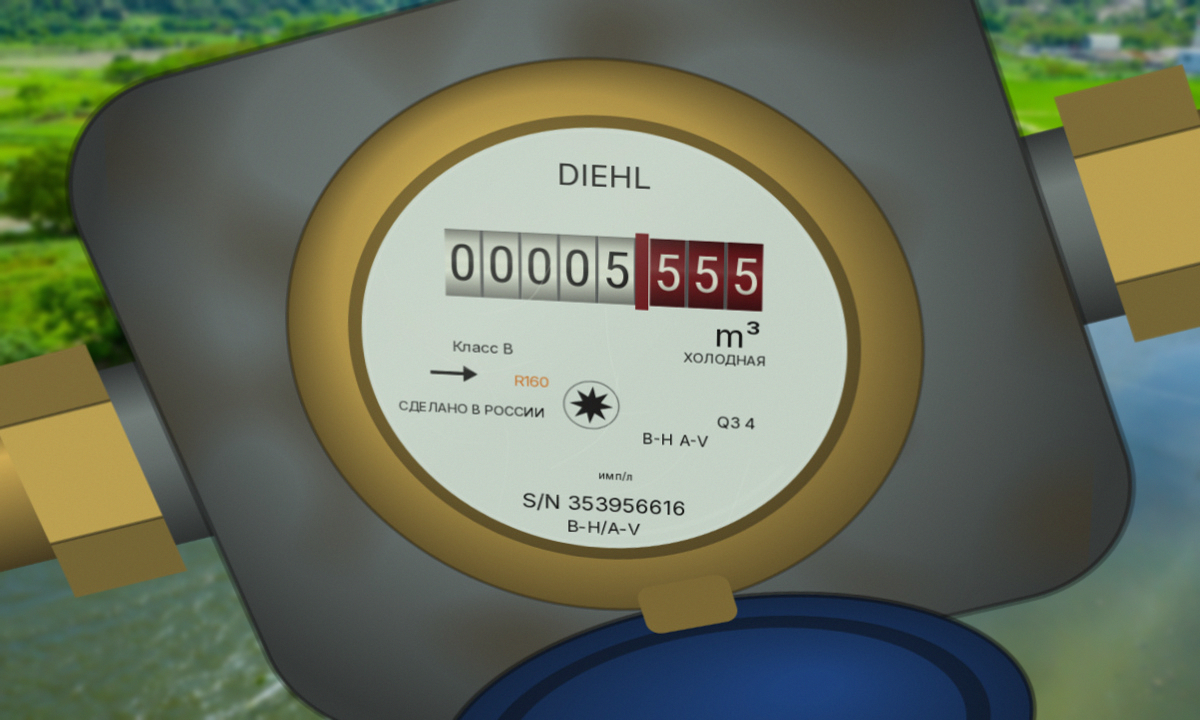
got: 5.555 m³
